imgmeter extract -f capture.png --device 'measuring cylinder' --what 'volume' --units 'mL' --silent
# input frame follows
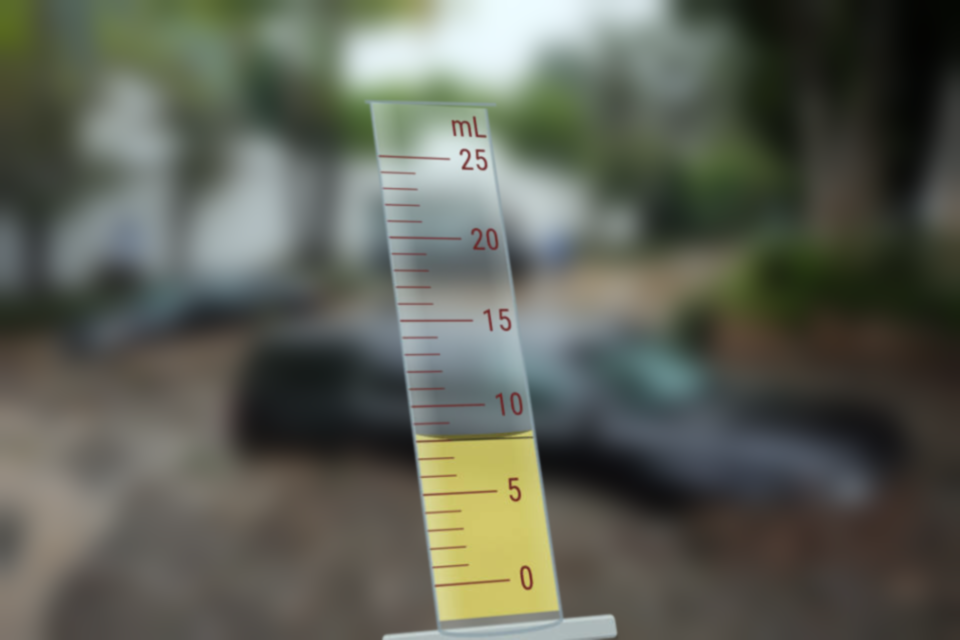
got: 8 mL
